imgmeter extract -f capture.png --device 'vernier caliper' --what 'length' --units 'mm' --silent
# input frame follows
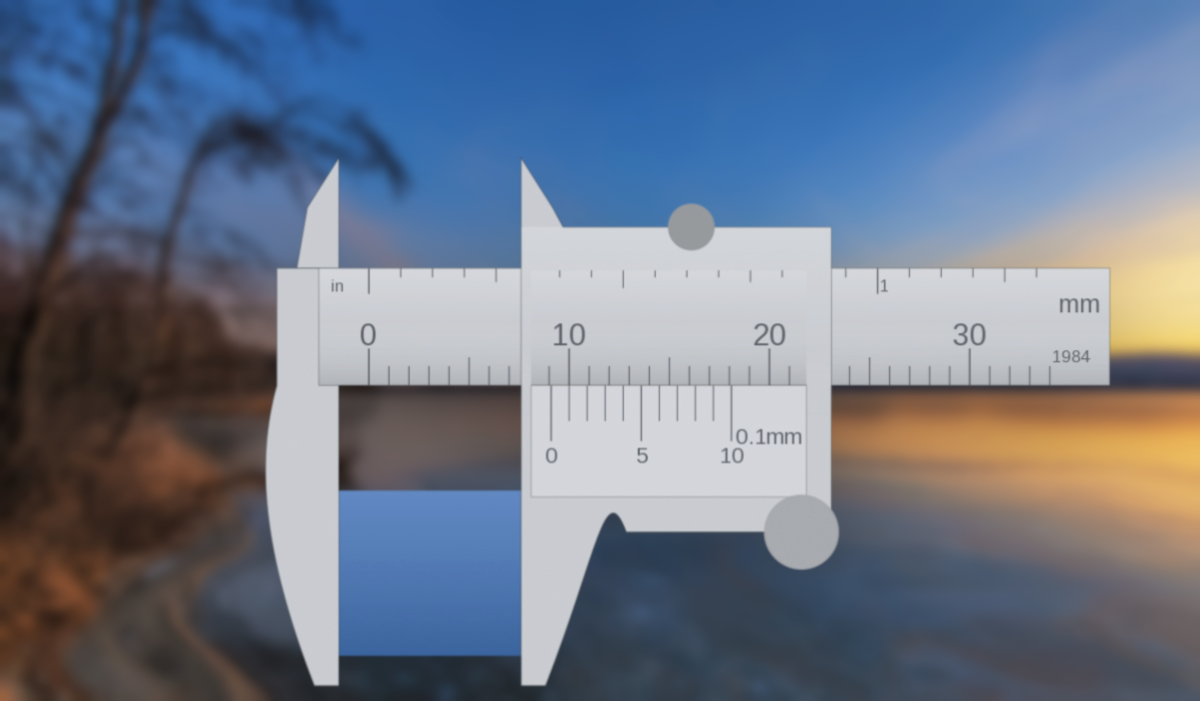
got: 9.1 mm
